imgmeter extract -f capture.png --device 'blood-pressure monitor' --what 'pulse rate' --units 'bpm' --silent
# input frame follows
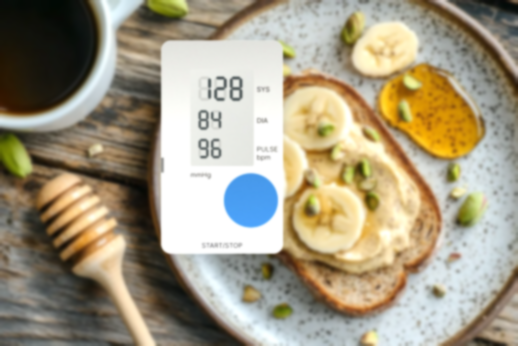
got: 96 bpm
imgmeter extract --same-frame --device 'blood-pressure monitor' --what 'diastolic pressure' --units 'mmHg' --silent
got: 84 mmHg
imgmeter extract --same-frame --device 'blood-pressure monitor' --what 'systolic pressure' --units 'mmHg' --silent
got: 128 mmHg
